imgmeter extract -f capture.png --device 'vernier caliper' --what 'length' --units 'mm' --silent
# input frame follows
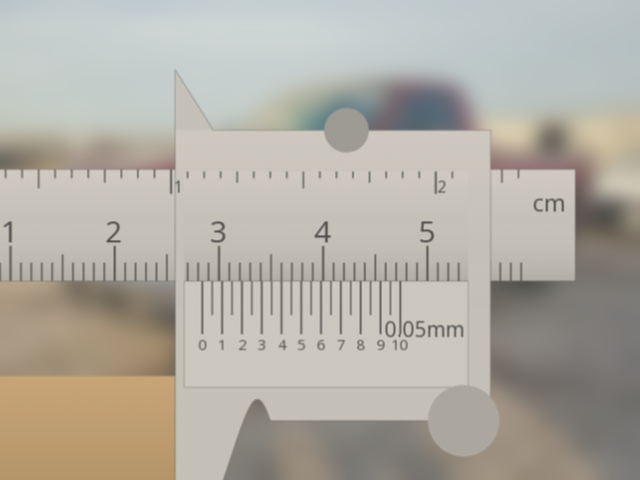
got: 28.4 mm
